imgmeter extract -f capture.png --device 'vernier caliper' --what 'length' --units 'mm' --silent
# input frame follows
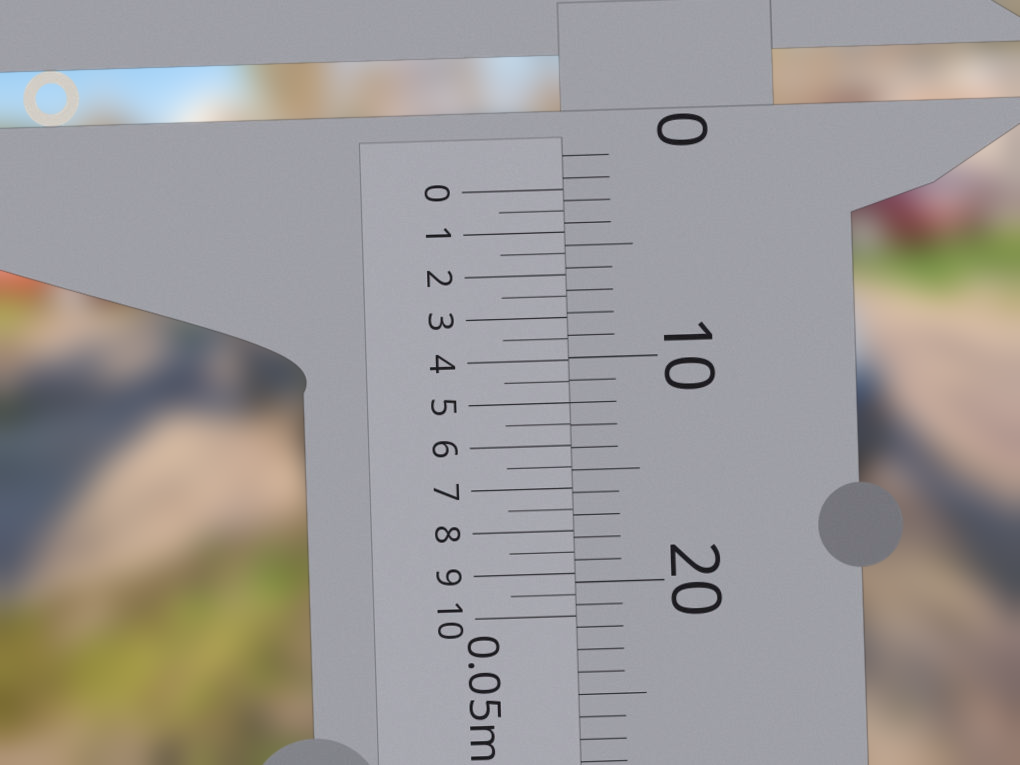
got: 2.5 mm
